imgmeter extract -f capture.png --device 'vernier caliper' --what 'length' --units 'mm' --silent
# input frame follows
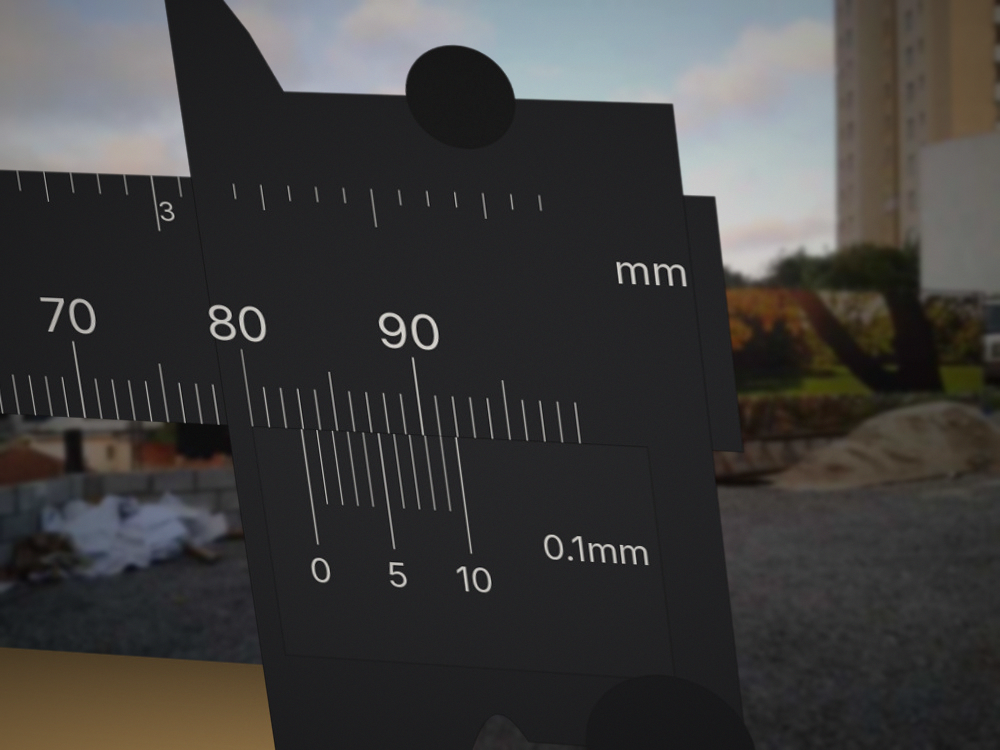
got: 82.9 mm
